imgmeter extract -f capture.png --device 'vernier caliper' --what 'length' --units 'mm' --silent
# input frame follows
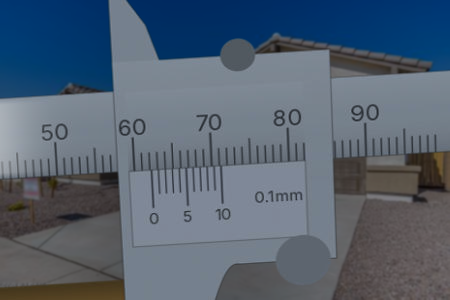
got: 62.2 mm
